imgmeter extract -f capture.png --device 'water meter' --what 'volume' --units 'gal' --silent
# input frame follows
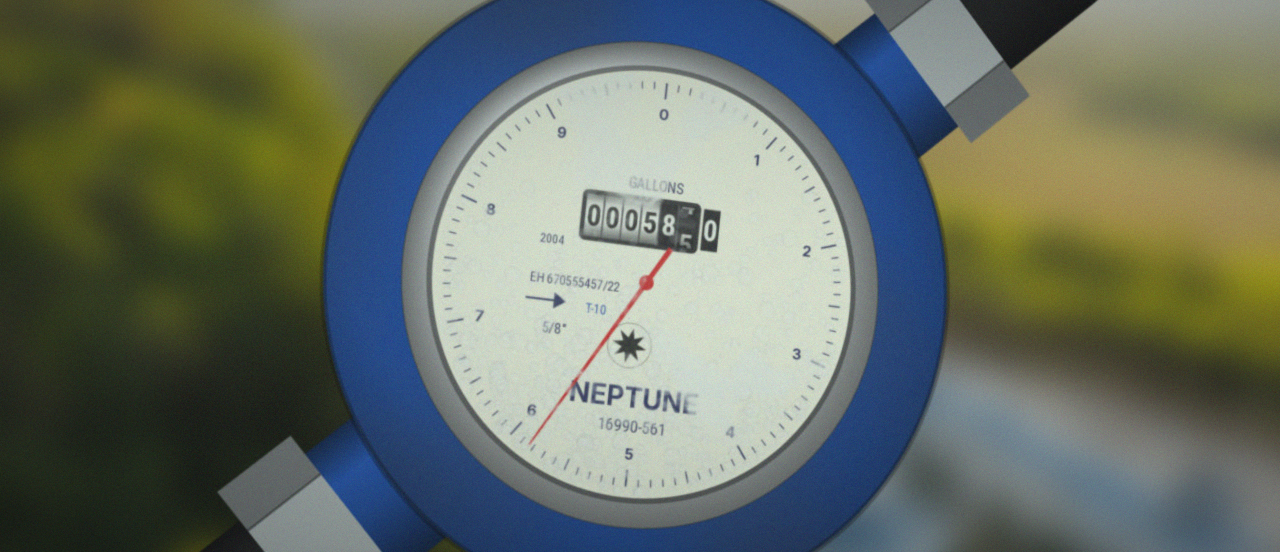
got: 5845.8 gal
